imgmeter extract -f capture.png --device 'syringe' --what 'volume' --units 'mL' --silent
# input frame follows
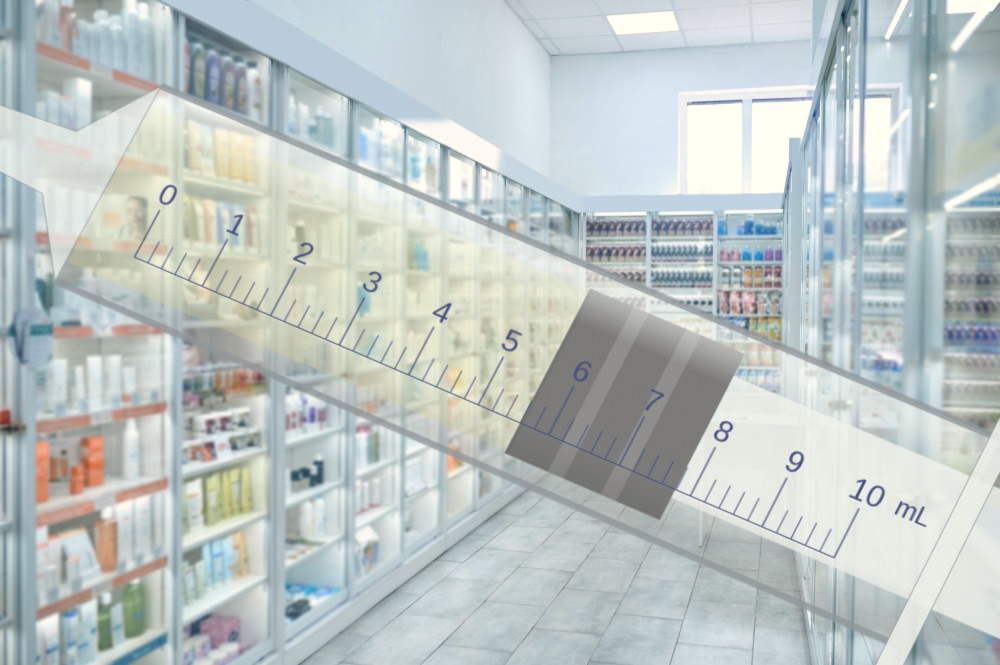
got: 5.6 mL
